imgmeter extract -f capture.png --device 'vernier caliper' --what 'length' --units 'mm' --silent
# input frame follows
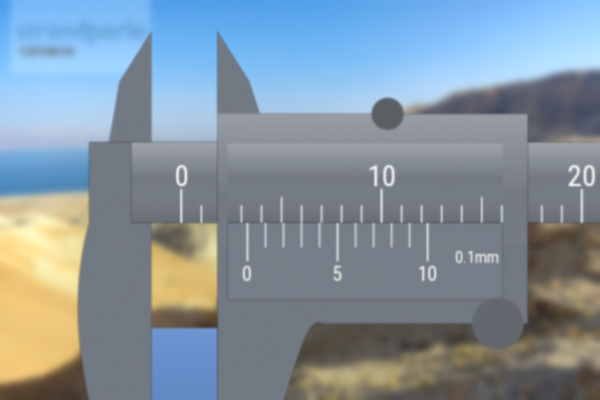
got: 3.3 mm
